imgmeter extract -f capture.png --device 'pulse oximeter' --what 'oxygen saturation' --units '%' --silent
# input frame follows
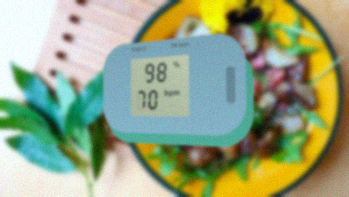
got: 98 %
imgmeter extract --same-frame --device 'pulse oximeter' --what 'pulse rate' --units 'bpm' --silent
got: 70 bpm
